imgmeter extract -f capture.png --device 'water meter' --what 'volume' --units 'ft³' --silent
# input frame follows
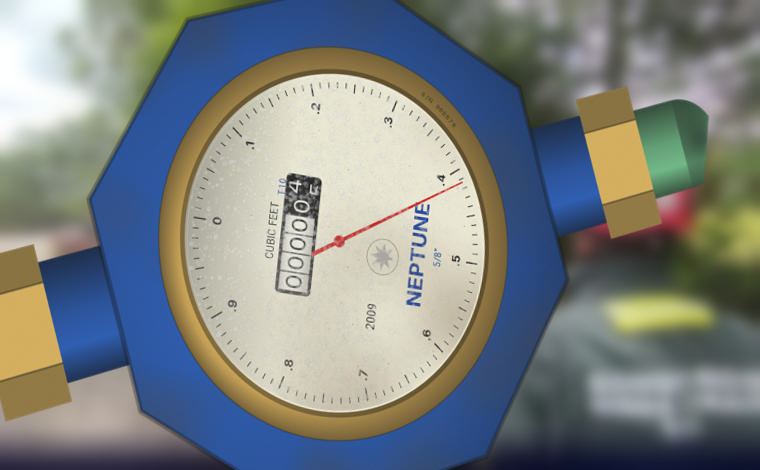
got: 4.41 ft³
